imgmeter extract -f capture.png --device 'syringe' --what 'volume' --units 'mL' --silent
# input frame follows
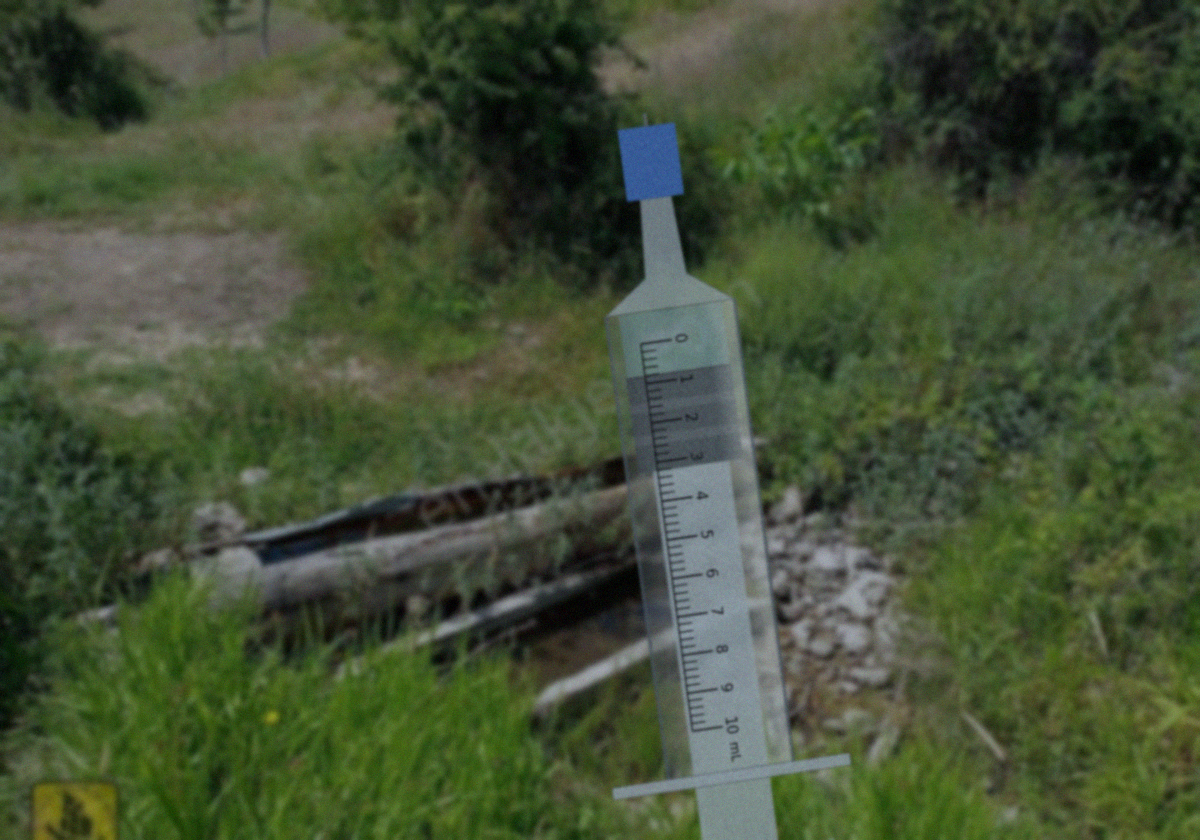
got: 0.8 mL
